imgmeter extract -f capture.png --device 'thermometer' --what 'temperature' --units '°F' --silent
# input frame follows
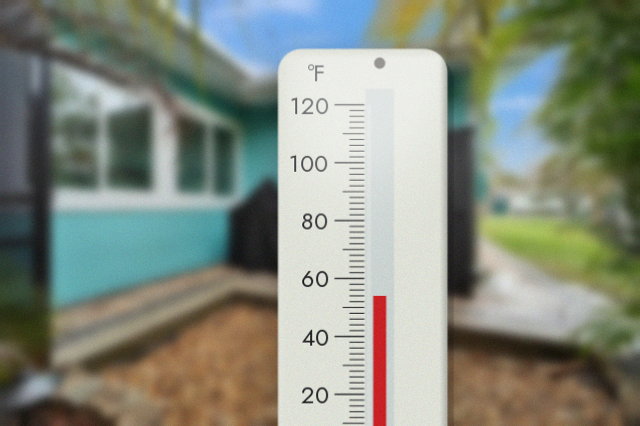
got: 54 °F
